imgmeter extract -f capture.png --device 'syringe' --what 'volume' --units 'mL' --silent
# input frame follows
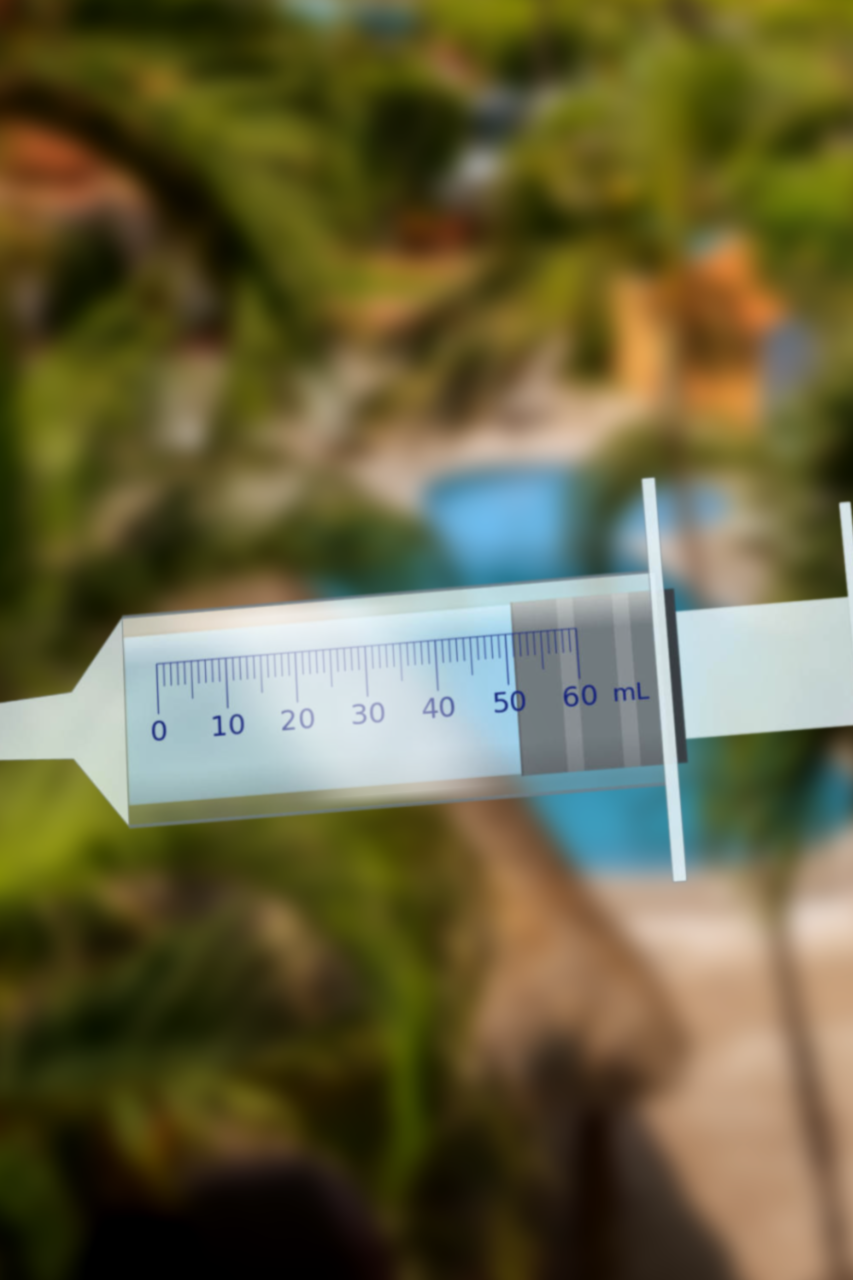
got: 51 mL
